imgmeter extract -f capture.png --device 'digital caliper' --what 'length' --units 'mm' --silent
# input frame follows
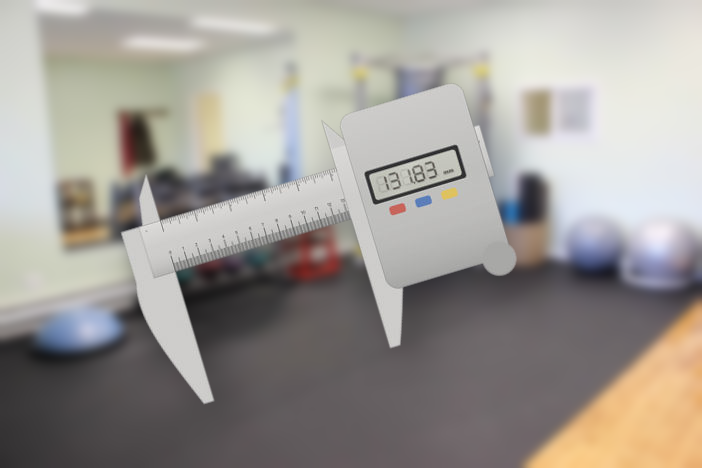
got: 131.83 mm
